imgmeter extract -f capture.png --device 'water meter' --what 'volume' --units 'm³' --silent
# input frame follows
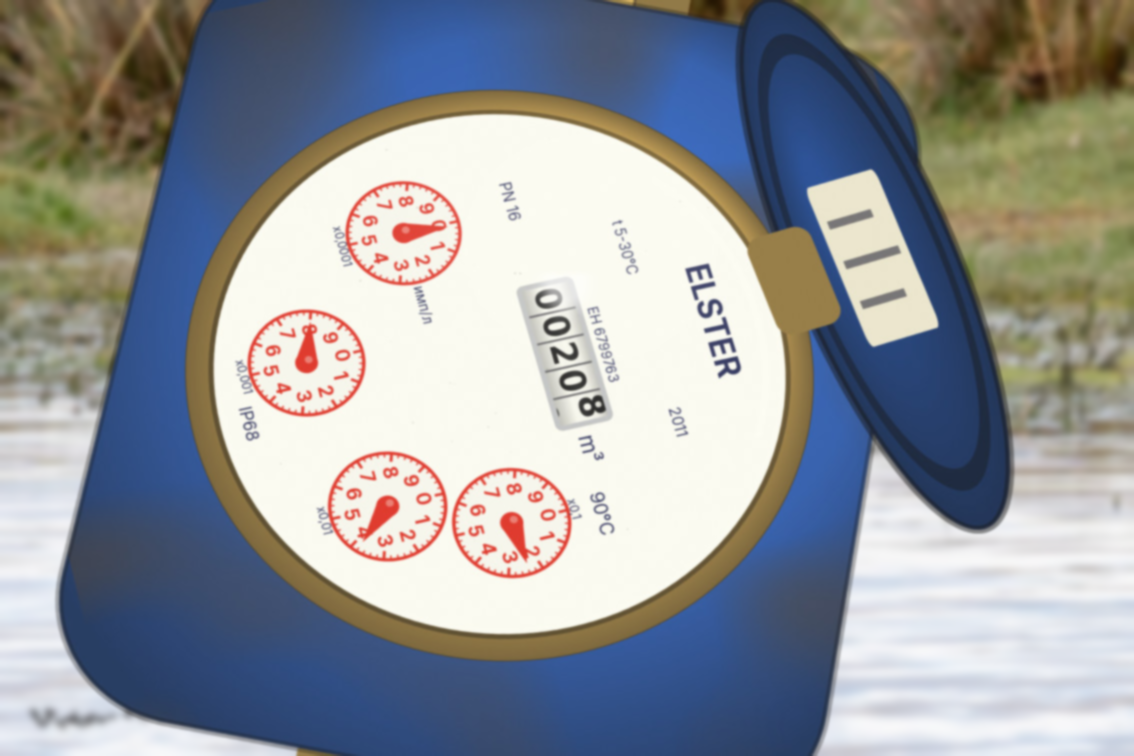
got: 208.2380 m³
